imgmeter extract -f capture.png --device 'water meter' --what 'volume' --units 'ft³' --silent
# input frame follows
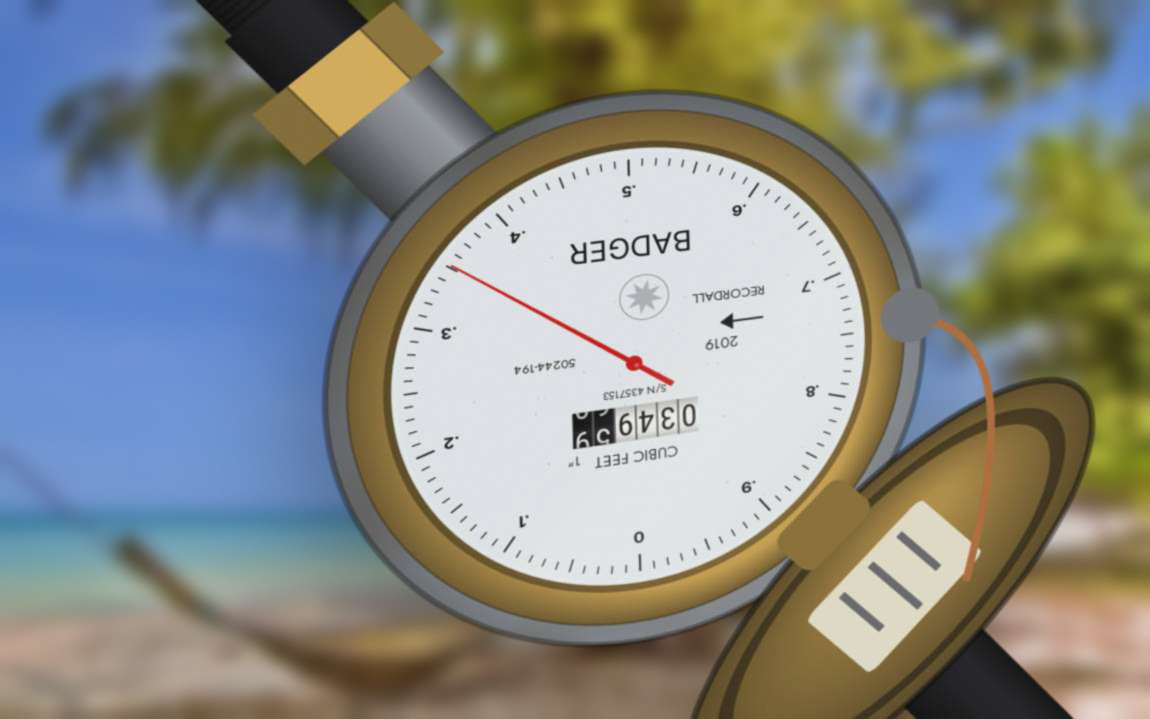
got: 34959.35 ft³
